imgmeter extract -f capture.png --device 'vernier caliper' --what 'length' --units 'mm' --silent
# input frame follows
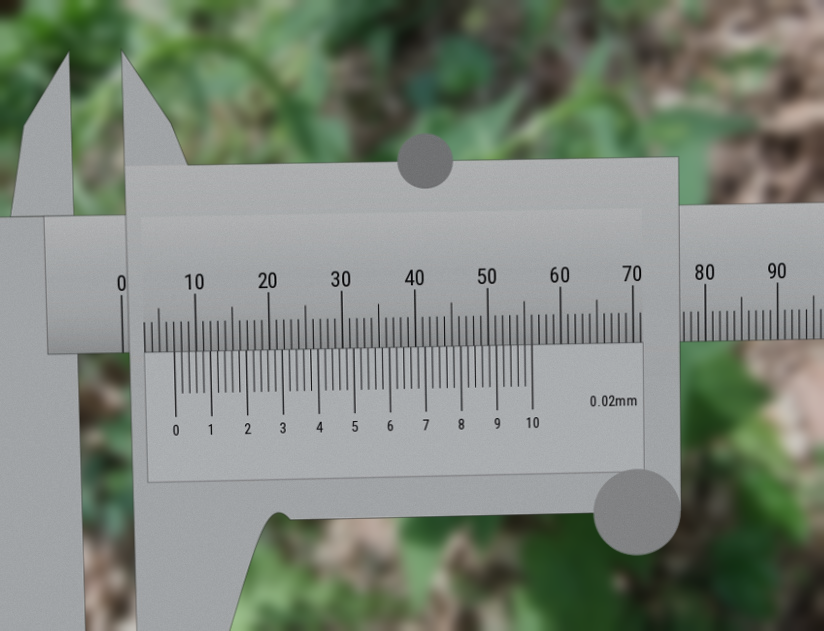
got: 7.0 mm
